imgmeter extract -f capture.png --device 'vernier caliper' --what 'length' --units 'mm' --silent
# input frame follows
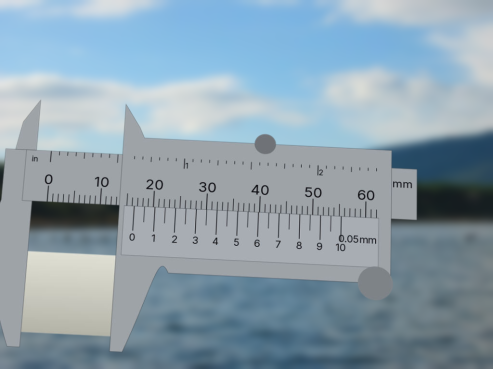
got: 16.4 mm
